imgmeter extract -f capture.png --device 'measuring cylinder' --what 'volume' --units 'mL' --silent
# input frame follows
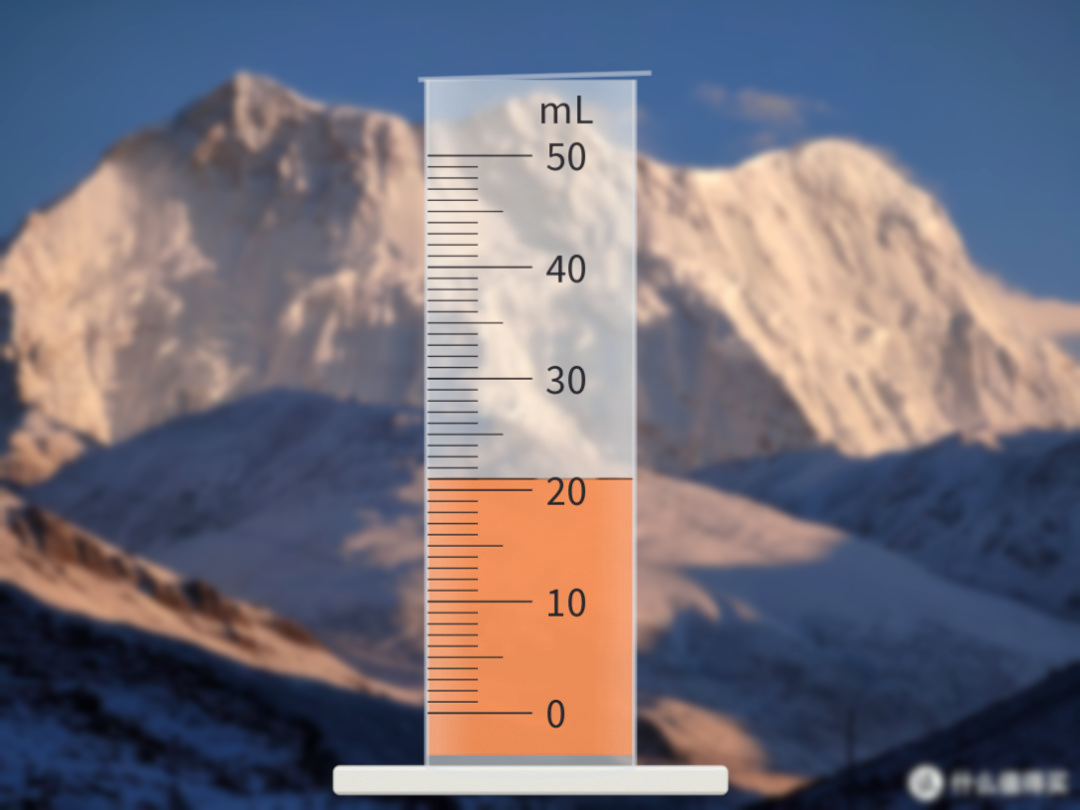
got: 21 mL
